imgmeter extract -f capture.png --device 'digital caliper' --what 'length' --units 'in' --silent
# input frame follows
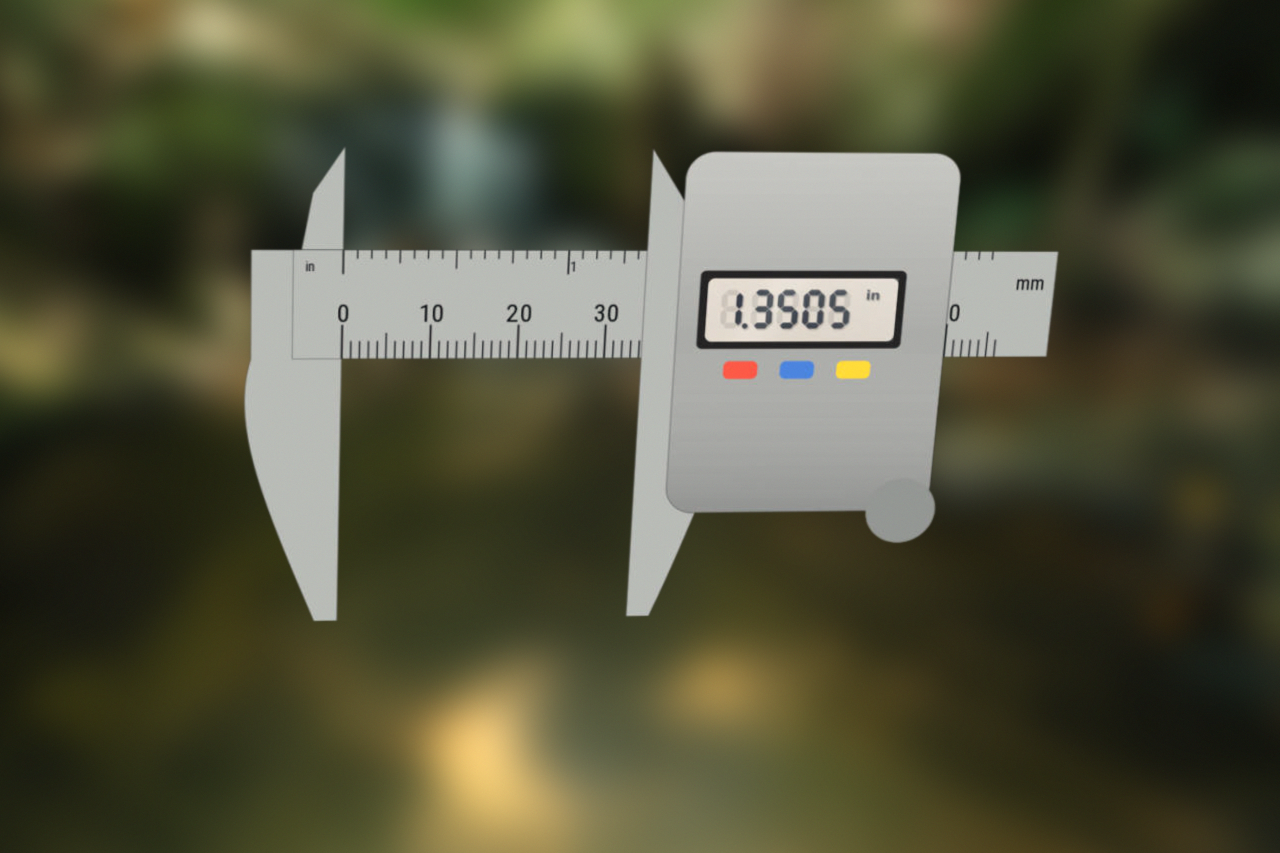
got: 1.3505 in
